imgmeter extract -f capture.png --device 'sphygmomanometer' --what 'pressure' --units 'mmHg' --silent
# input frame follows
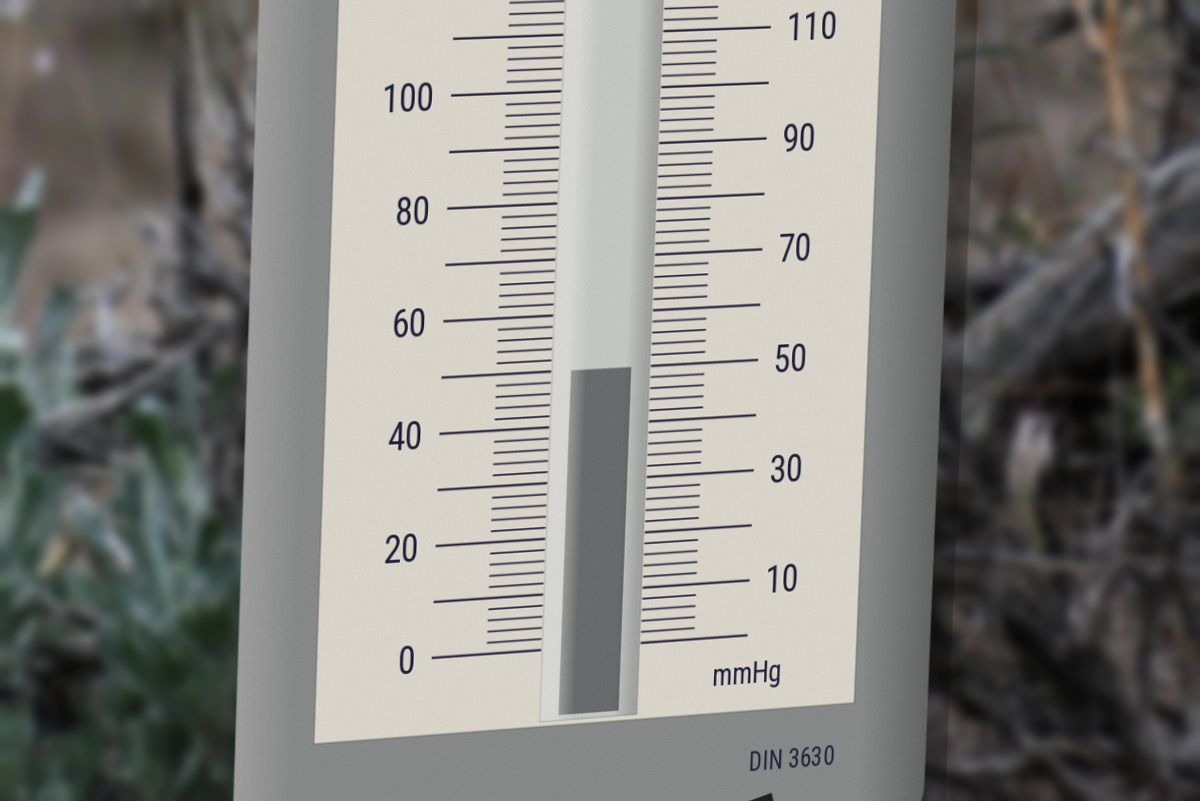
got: 50 mmHg
